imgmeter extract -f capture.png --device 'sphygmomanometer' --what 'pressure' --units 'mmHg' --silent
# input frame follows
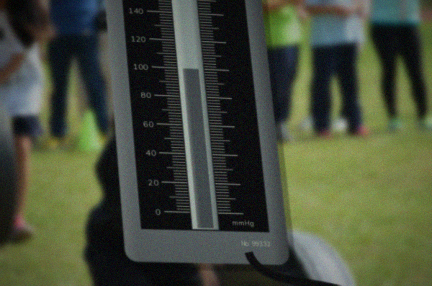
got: 100 mmHg
